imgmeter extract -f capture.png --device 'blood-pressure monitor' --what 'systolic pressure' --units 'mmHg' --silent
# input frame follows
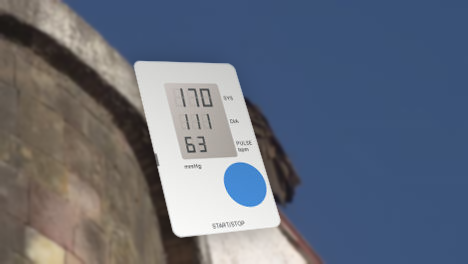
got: 170 mmHg
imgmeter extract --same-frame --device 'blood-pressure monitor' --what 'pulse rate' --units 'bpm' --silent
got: 63 bpm
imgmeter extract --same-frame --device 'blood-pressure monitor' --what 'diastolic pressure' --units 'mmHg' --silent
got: 111 mmHg
